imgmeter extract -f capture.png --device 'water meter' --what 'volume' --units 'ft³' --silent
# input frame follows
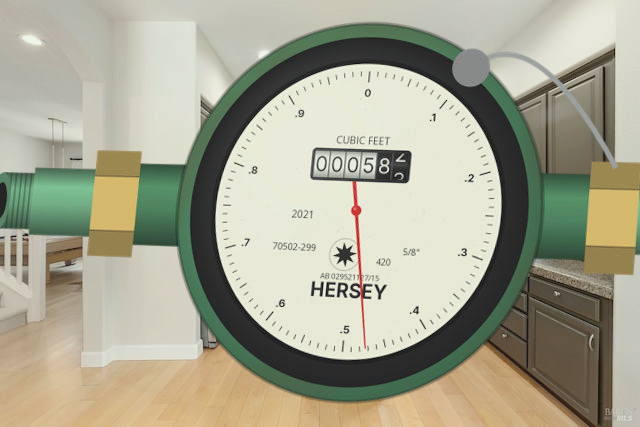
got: 582.47 ft³
